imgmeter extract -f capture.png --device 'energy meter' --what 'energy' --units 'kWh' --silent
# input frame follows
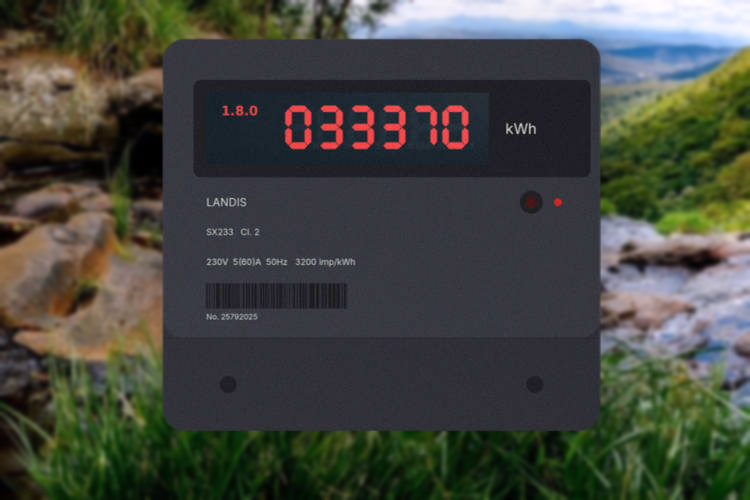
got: 33370 kWh
